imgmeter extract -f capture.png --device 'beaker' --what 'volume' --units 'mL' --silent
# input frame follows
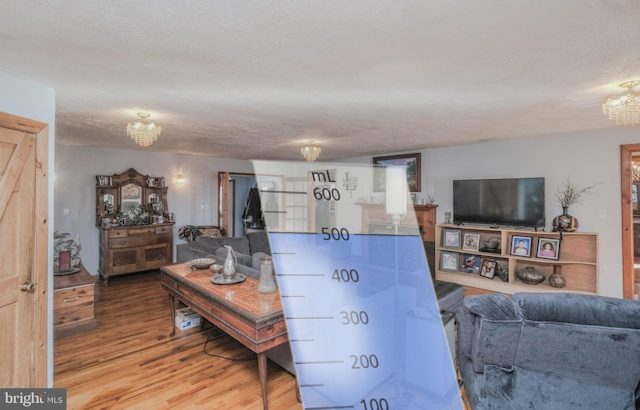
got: 500 mL
